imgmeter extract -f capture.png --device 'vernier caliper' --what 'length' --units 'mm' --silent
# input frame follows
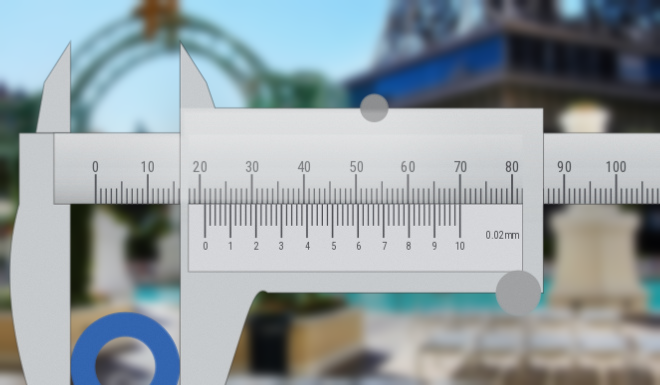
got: 21.0 mm
